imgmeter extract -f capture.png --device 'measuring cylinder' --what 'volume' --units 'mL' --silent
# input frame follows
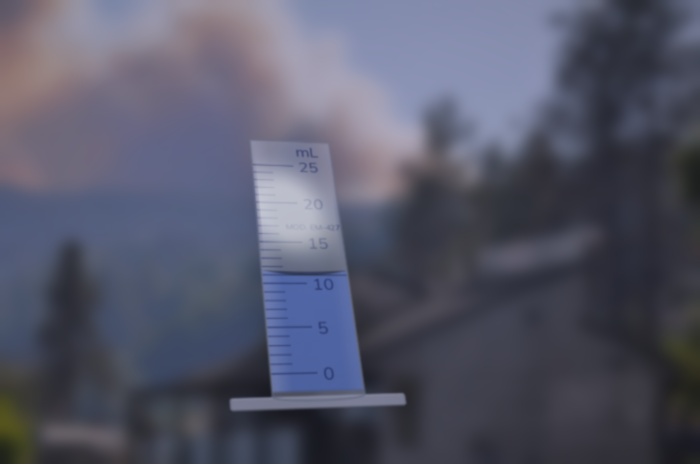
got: 11 mL
